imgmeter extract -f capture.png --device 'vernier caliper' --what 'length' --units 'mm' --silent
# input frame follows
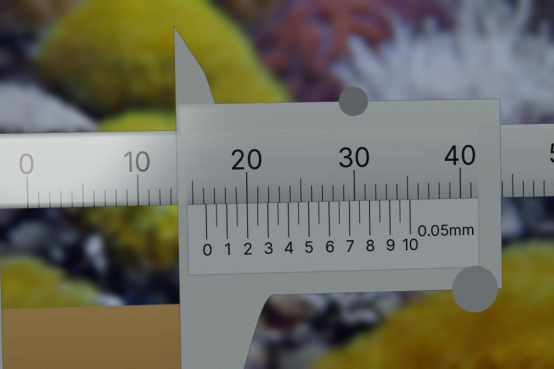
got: 16.2 mm
